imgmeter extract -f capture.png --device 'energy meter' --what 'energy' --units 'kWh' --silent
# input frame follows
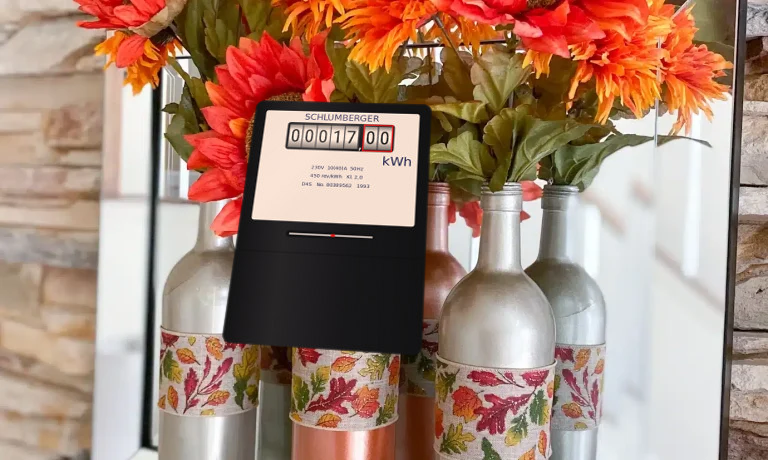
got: 17.00 kWh
